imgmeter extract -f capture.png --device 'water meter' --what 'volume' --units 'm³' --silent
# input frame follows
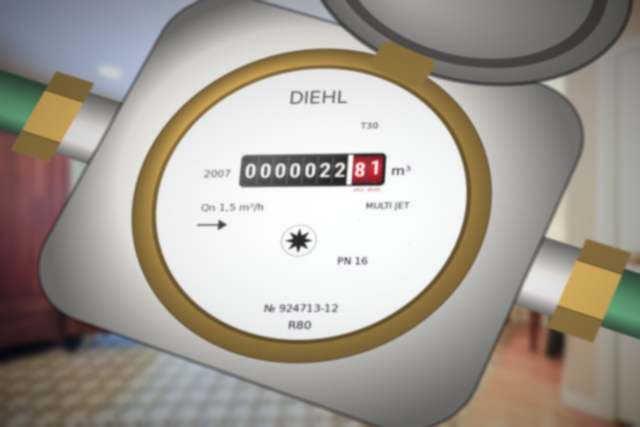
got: 22.81 m³
